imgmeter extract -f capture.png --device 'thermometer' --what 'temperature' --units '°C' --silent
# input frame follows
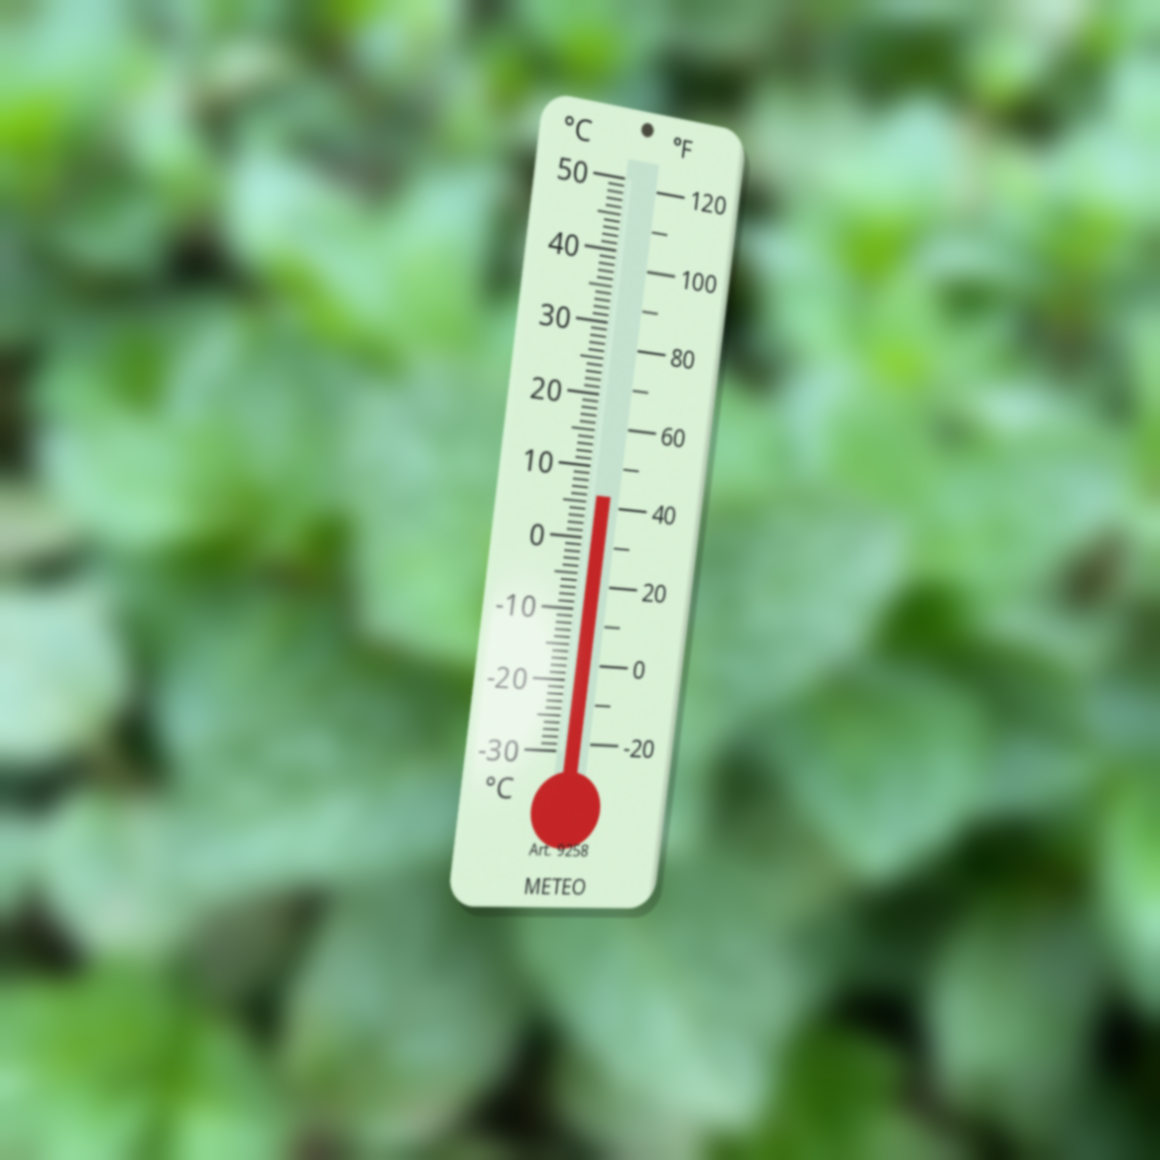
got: 6 °C
